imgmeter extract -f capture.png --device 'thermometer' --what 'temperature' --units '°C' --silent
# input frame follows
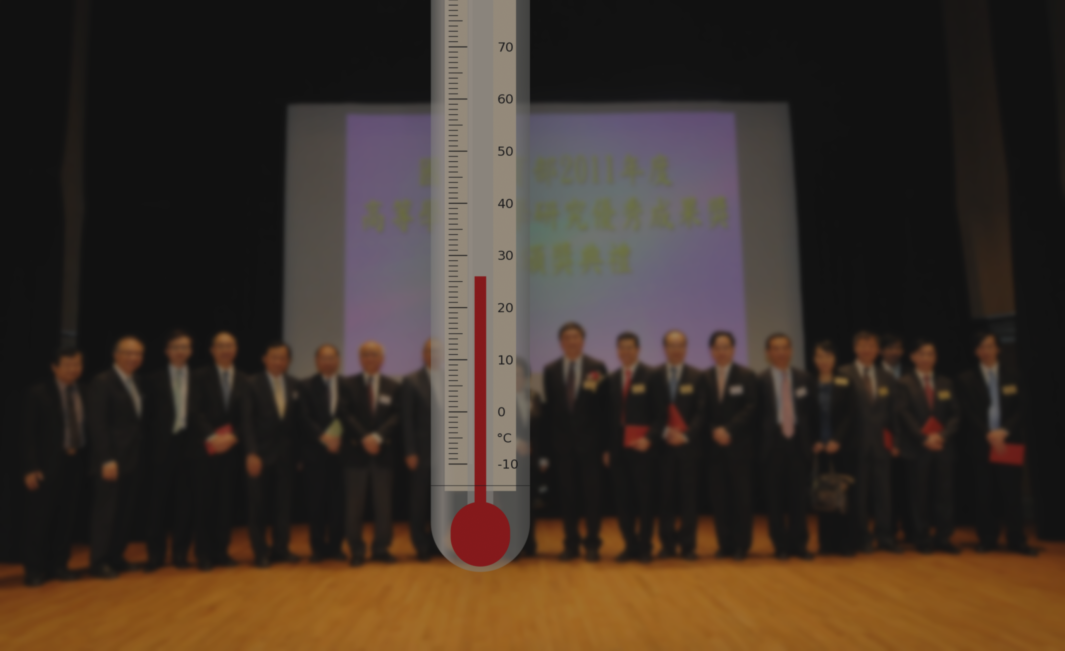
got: 26 °C
